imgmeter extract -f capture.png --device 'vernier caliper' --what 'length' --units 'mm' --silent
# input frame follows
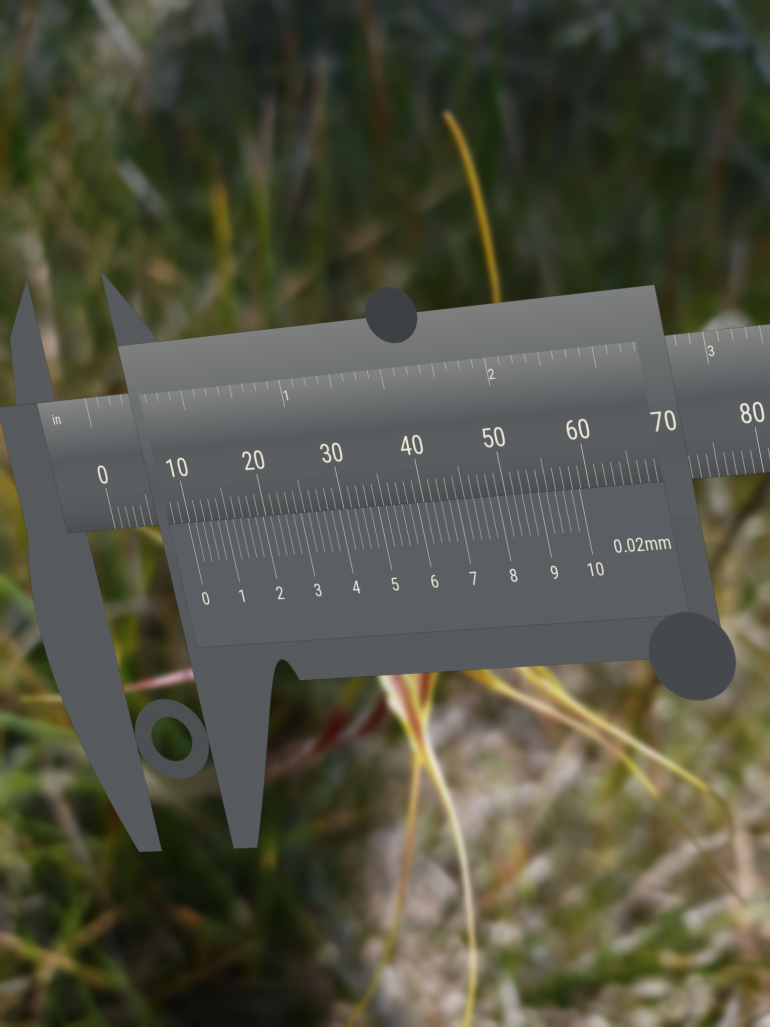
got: 9.8 mm
